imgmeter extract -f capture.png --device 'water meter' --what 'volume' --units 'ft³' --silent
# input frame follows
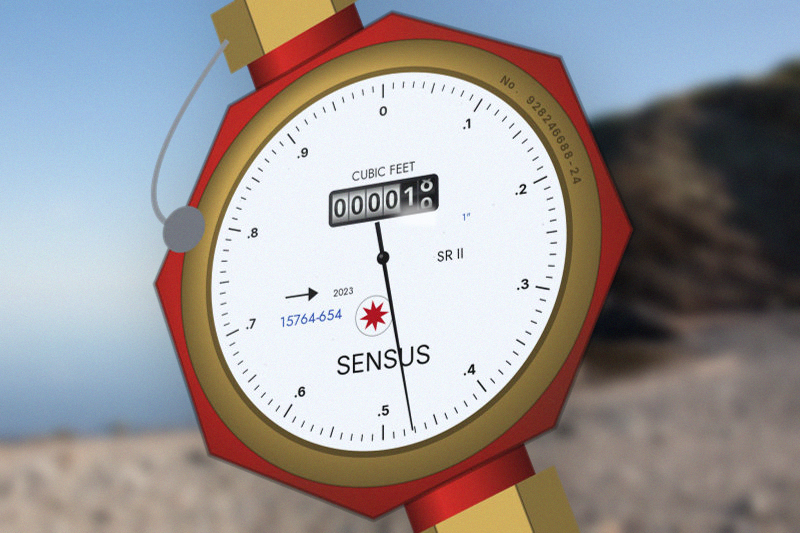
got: 18.47 ft³
